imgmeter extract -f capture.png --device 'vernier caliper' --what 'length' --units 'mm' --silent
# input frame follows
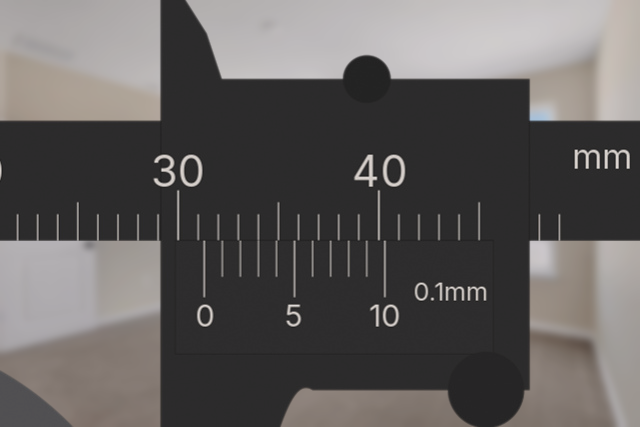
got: 31.3 mm
